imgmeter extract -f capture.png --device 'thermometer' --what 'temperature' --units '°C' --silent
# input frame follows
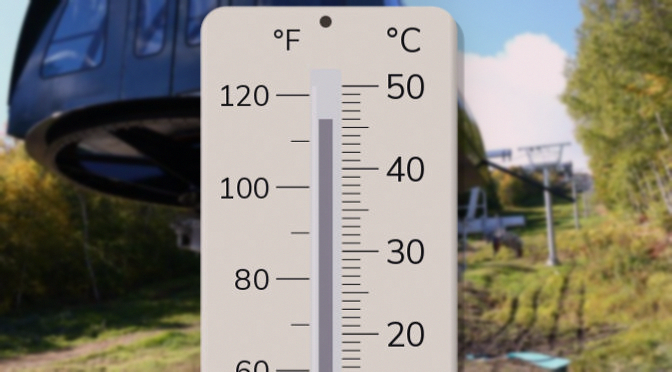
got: 46 °C
